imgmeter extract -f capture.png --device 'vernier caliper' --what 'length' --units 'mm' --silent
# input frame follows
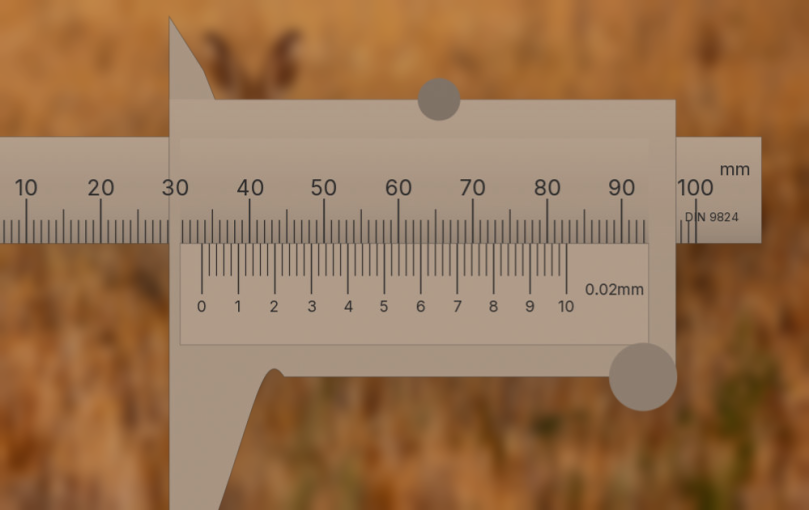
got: 33.6 mm
